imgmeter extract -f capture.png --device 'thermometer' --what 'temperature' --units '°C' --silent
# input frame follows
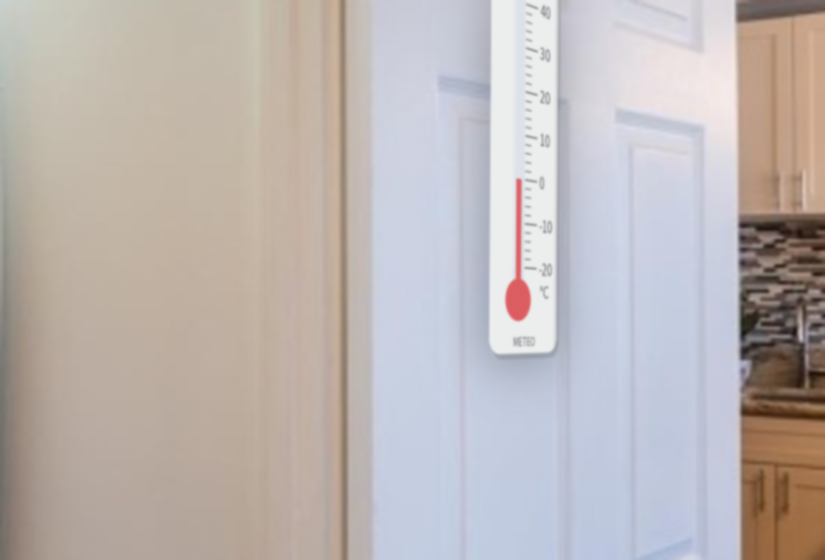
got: 0 °C
